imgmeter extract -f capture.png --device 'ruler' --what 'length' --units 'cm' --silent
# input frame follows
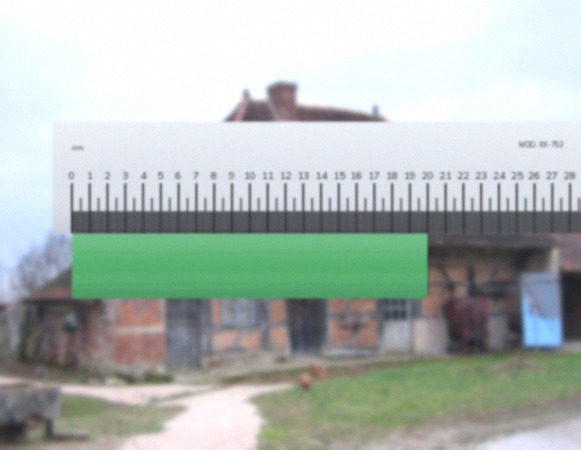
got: 20 cm
